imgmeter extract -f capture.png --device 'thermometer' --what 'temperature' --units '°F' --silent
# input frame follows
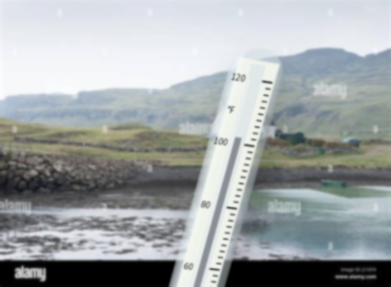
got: 102 °F
